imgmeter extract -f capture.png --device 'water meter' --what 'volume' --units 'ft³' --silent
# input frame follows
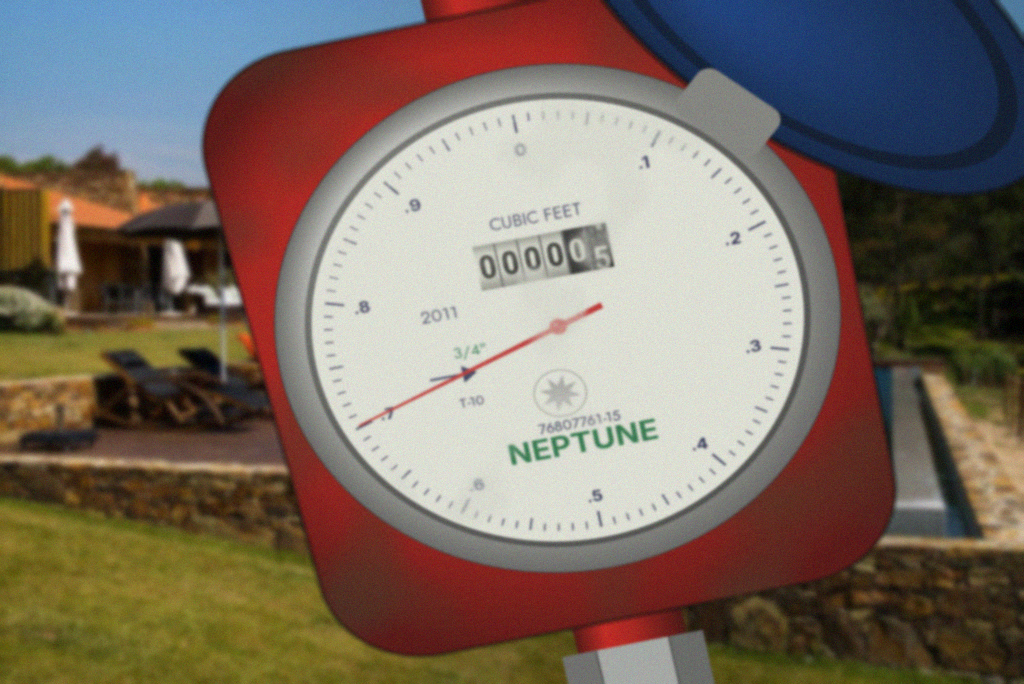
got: 4.70 ft³
